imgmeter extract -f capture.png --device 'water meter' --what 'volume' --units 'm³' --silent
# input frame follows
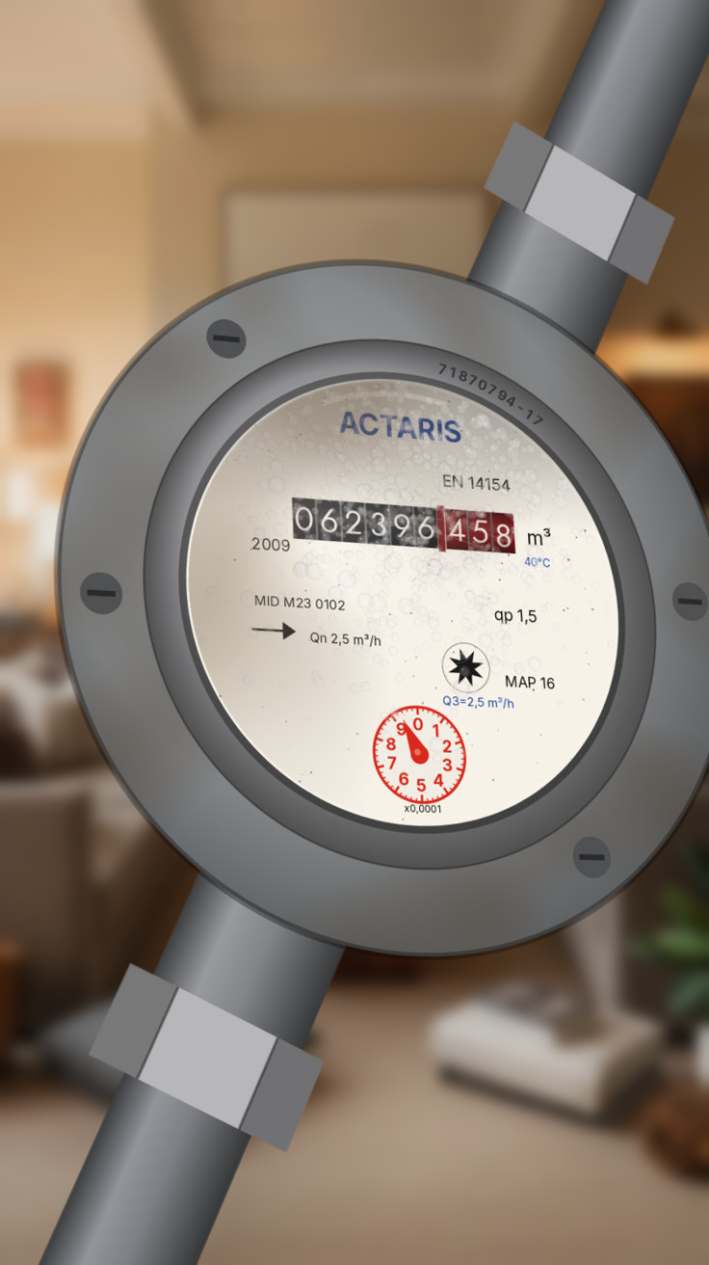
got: 62396.4579 m³
